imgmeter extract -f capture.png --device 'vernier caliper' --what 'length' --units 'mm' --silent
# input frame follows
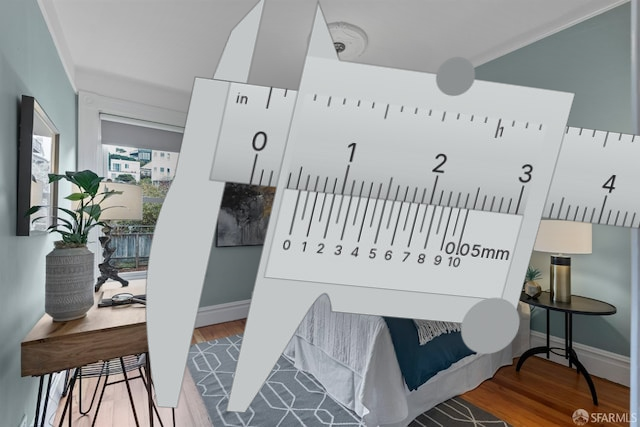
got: 5.4 mm
